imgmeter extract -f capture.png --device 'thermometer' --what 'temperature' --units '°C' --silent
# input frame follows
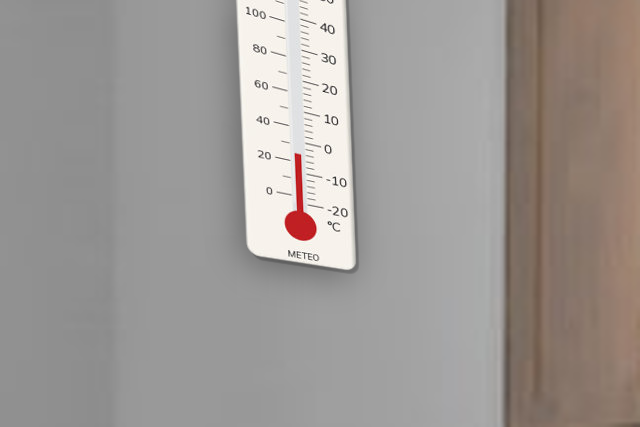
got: -4 °C
